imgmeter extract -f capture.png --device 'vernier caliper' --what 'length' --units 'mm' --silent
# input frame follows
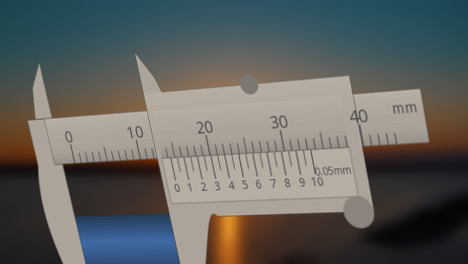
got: 14.4 mm
